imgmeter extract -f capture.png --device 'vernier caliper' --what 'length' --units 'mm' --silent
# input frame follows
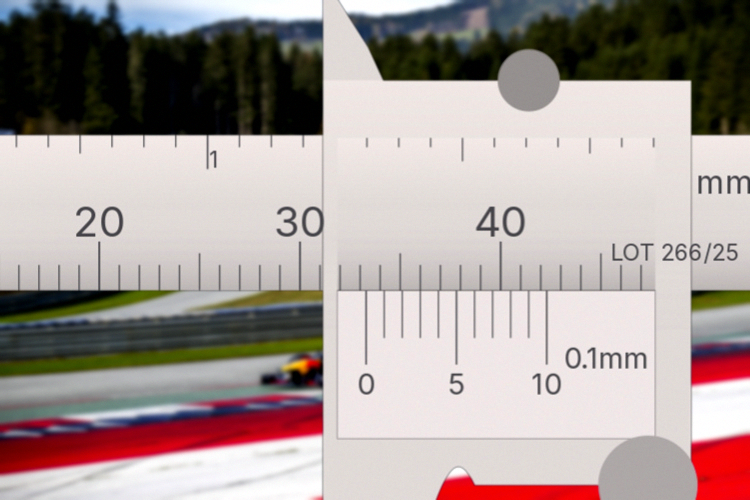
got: 33.3 mm
